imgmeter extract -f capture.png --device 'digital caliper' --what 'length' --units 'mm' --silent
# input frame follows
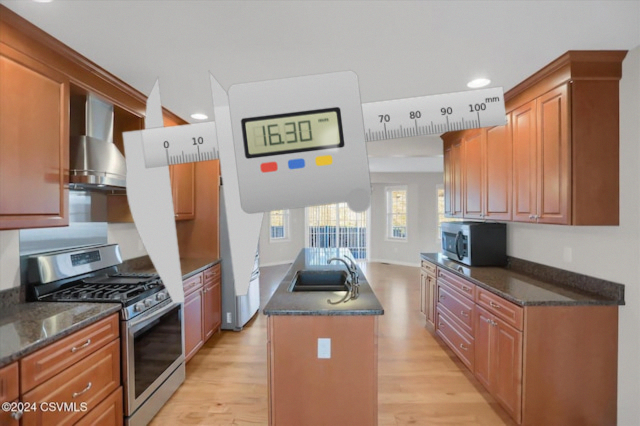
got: 16.30 mm
